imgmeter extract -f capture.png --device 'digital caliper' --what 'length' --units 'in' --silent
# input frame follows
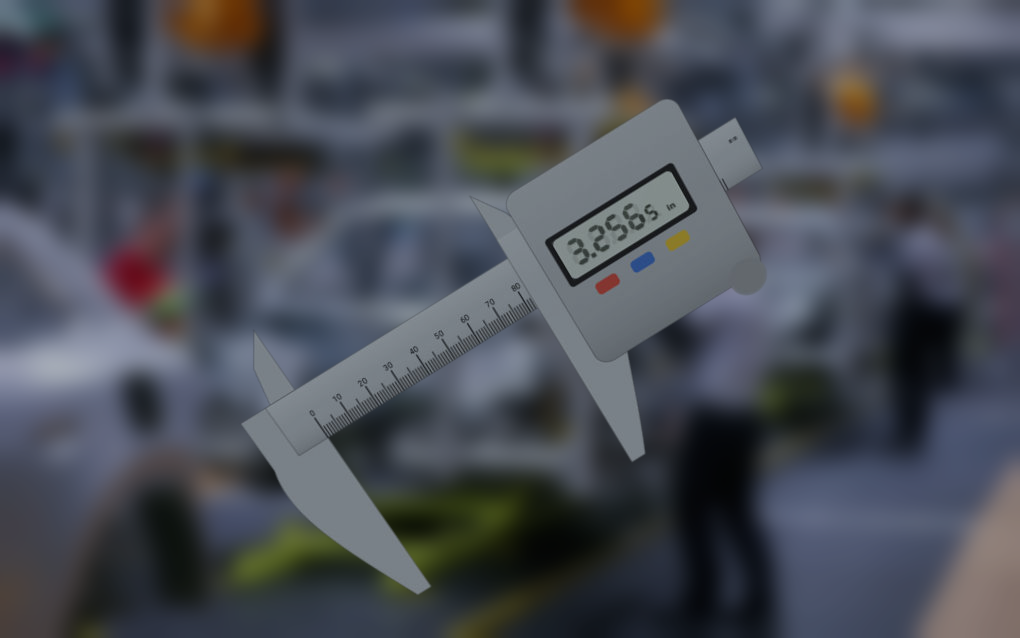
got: 3.2565 in
